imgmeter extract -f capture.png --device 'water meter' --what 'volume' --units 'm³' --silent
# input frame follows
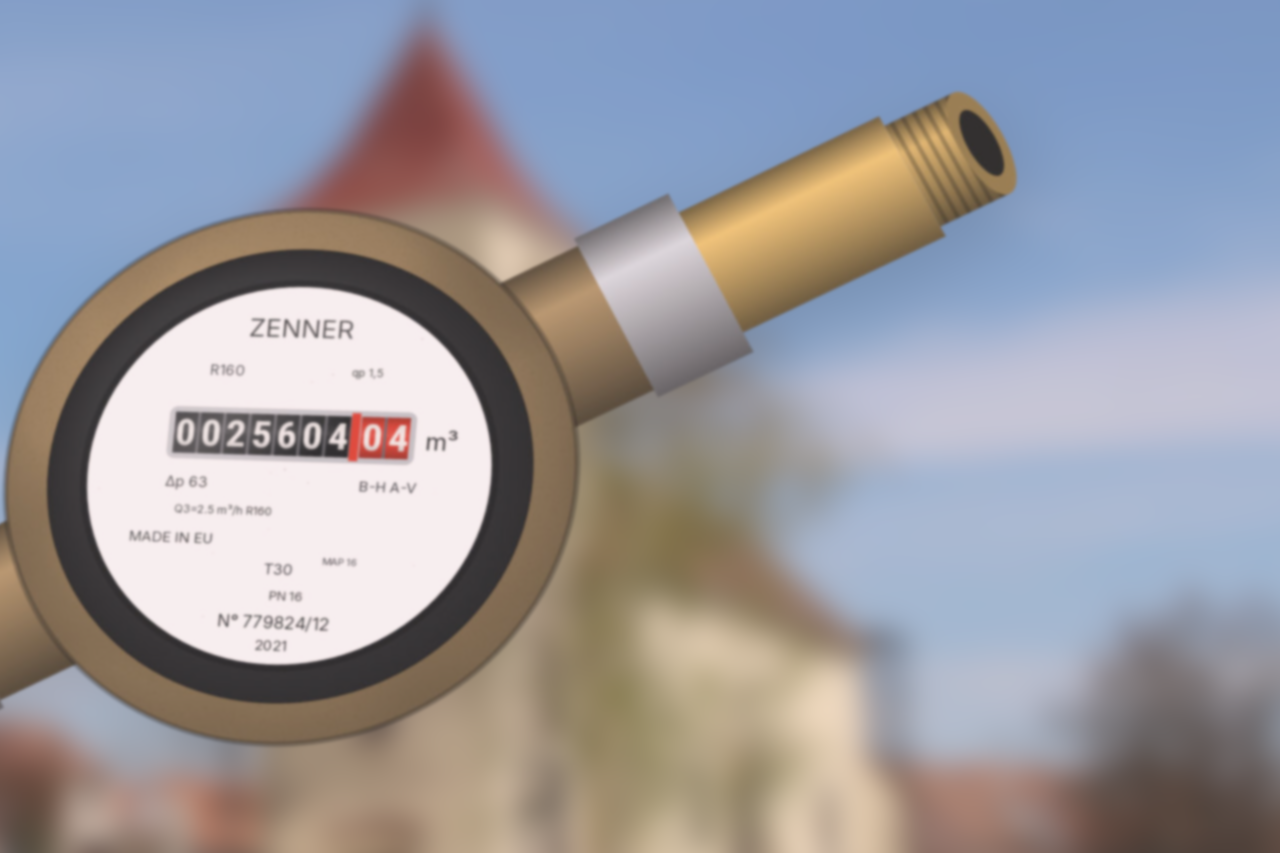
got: 25604.04 m³
